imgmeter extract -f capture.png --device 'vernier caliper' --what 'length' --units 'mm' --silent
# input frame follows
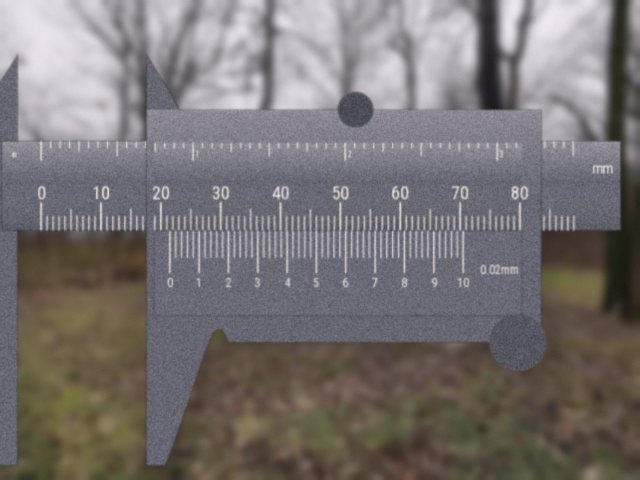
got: 21.5 mm
